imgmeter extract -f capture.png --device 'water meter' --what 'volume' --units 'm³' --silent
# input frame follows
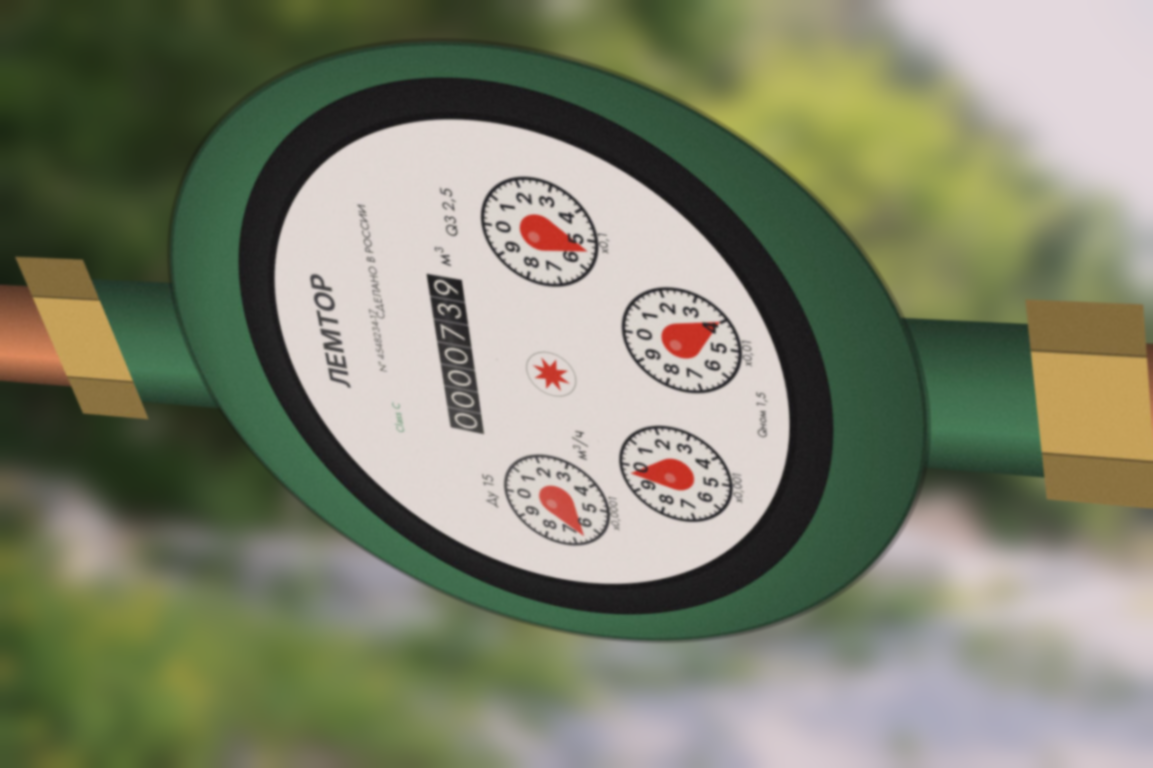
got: 739.5396 m³
